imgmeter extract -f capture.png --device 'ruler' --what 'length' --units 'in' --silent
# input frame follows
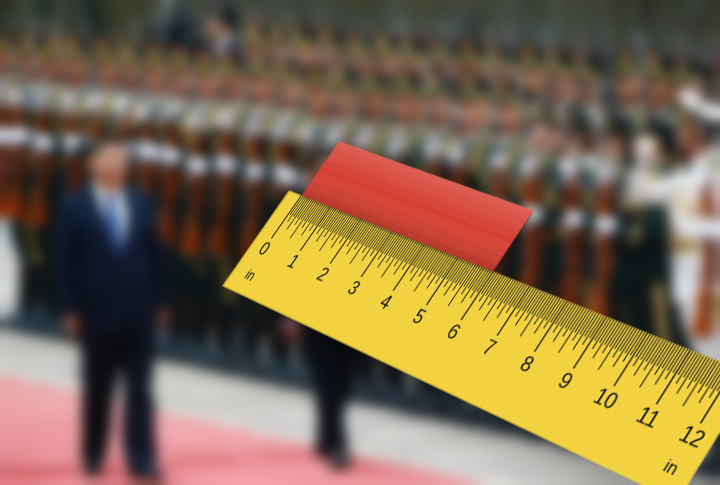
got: 6 in
